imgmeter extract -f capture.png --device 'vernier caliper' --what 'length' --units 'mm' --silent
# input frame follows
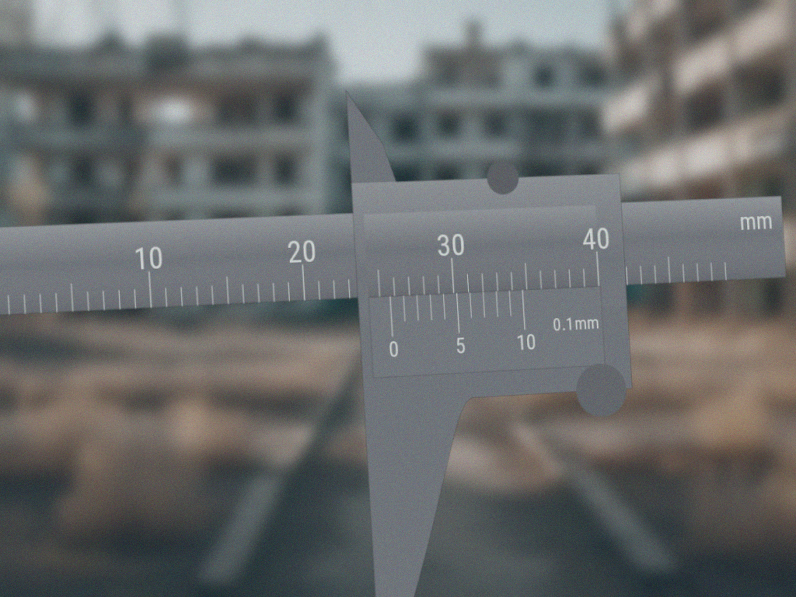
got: 25.7 mm
